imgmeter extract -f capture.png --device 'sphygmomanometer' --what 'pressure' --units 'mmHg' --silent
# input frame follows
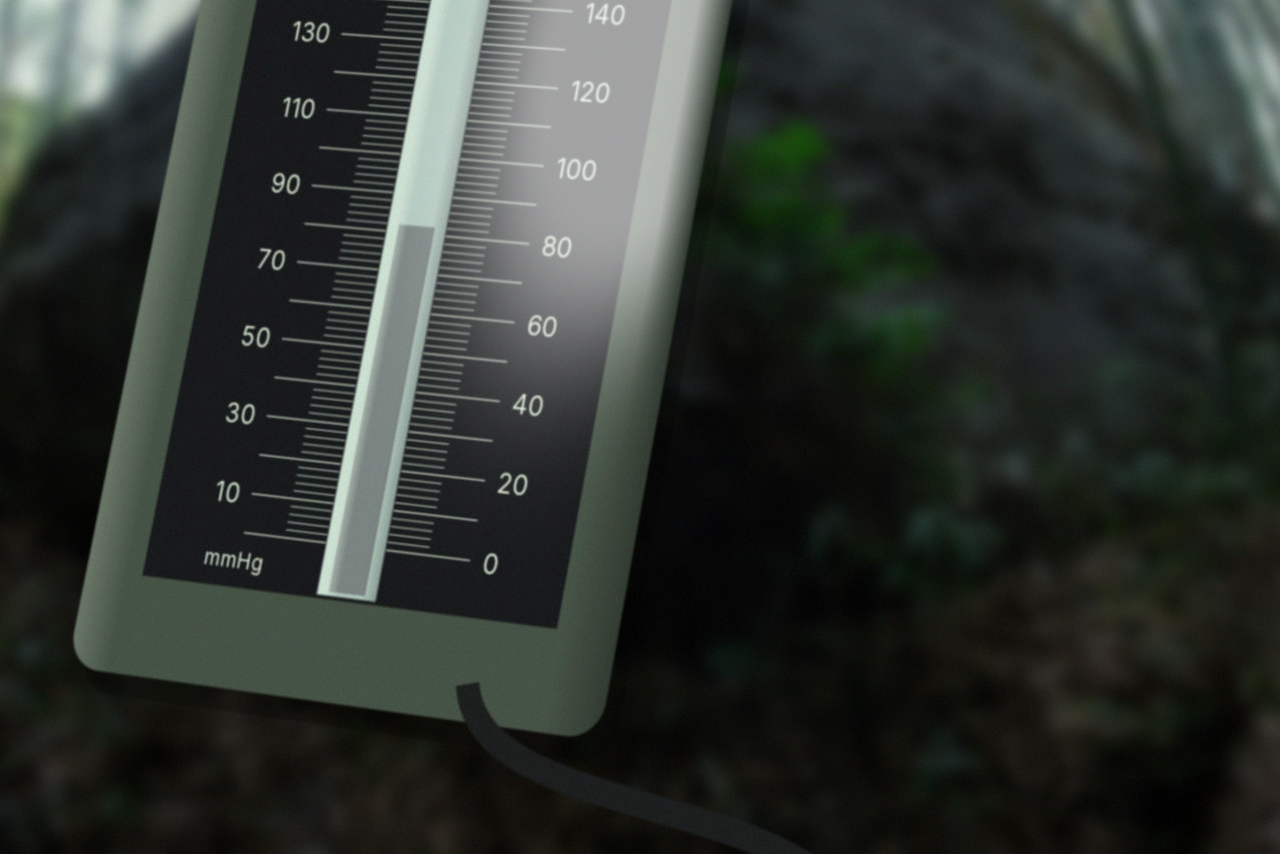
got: 82 mmHg
